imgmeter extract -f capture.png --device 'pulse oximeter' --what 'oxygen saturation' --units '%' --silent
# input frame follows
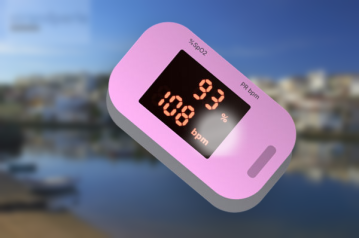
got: 93 %
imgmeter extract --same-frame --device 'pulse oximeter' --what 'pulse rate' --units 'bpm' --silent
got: 108 bpm
